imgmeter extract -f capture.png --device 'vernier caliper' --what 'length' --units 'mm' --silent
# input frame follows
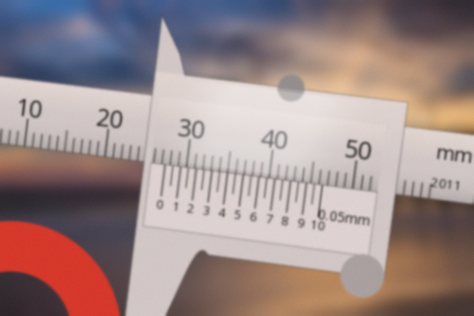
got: 27.4 mm
